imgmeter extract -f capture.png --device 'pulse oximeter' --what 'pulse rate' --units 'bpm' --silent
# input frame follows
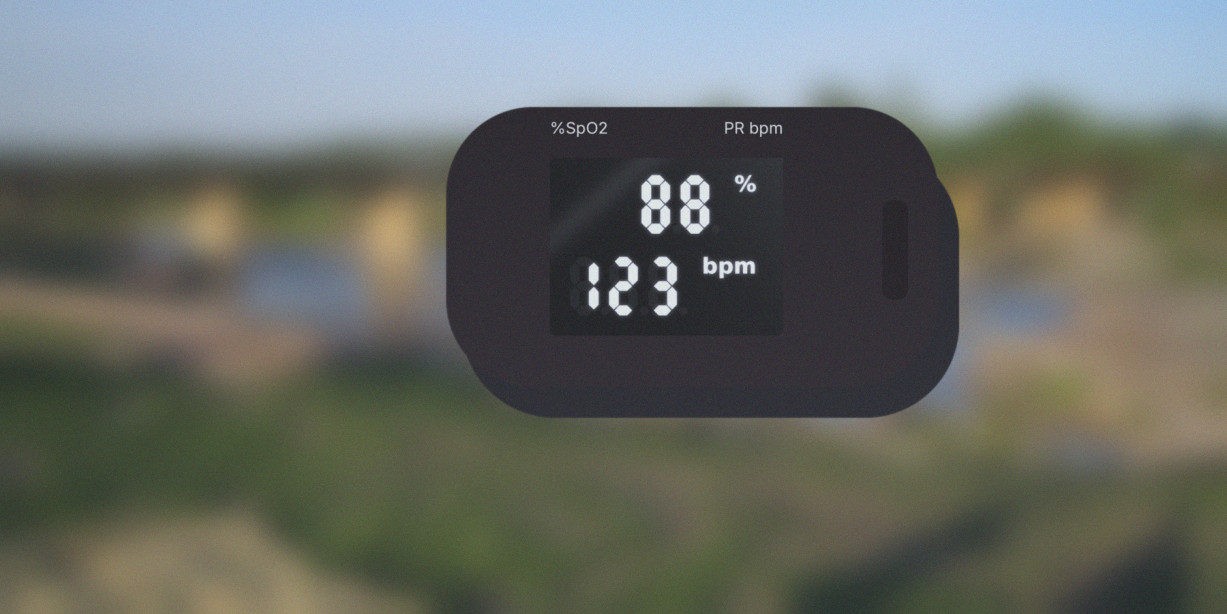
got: 123 bpm
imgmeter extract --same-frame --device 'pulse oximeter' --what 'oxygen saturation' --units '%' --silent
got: 88 %
